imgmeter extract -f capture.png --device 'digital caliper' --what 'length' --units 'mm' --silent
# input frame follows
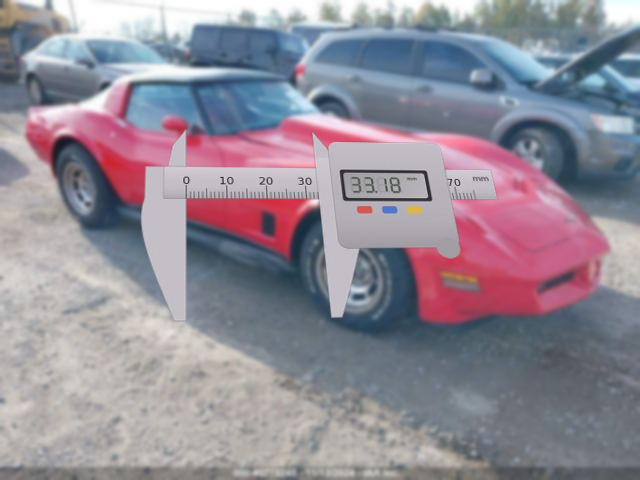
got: 33.18 mm
